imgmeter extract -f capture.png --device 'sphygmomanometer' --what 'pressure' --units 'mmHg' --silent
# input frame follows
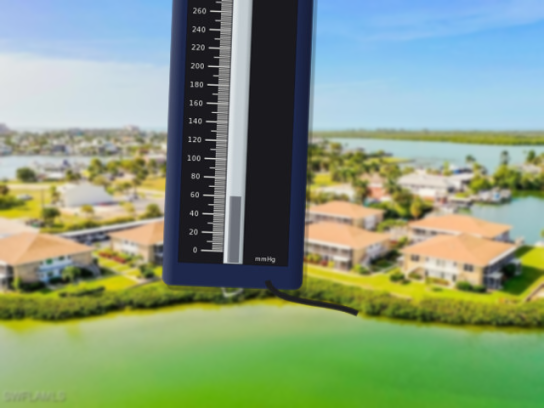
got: 60 mmHg
